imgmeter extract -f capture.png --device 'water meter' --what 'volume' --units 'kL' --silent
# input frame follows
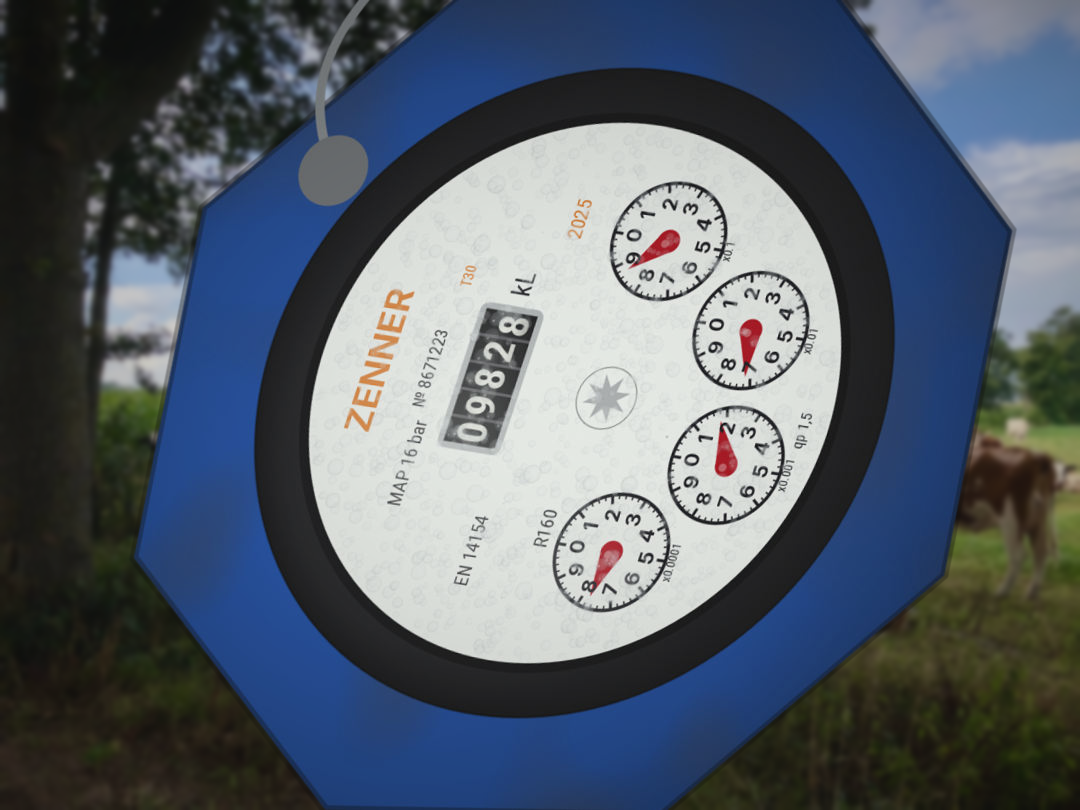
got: 9827.8717 kL
